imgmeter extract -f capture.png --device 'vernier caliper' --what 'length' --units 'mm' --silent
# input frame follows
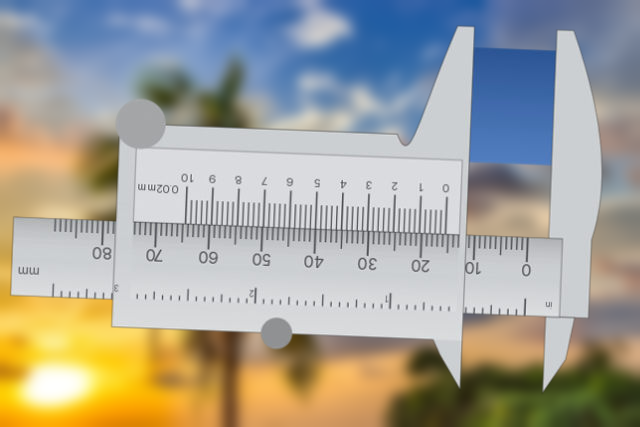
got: 15.5 mm
